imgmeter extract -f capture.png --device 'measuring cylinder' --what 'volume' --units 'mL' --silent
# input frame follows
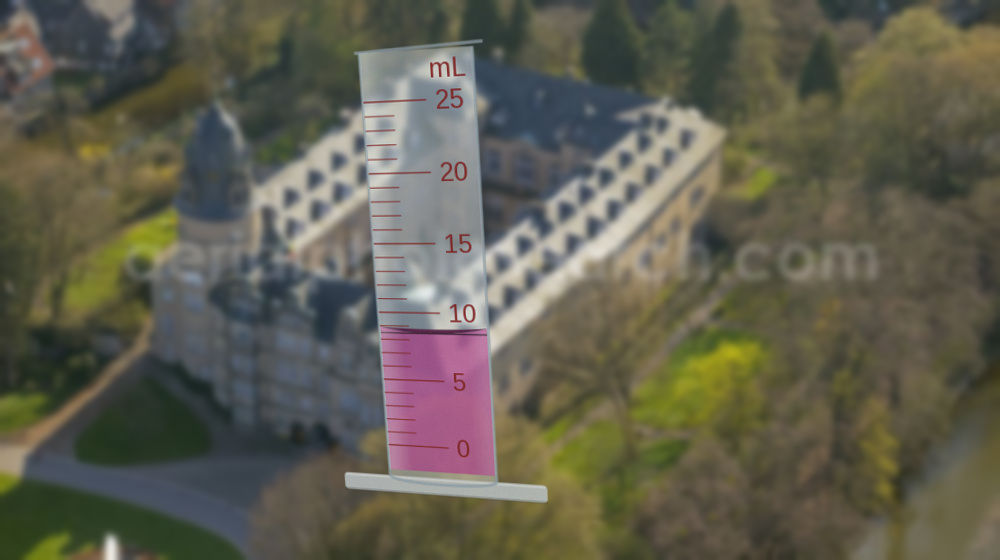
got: 8.5 mL
